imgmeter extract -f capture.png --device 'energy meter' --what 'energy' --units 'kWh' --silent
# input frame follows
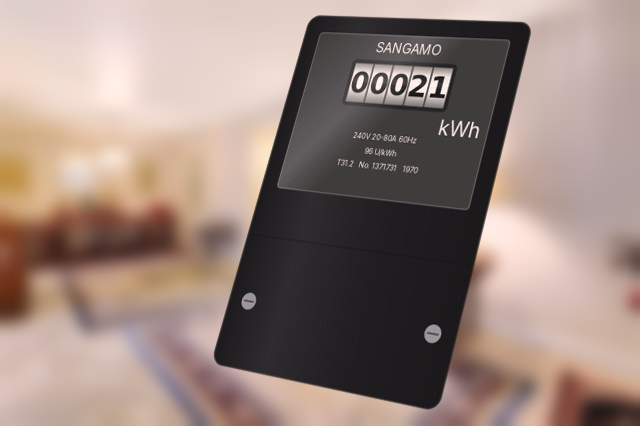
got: 21 kWh
